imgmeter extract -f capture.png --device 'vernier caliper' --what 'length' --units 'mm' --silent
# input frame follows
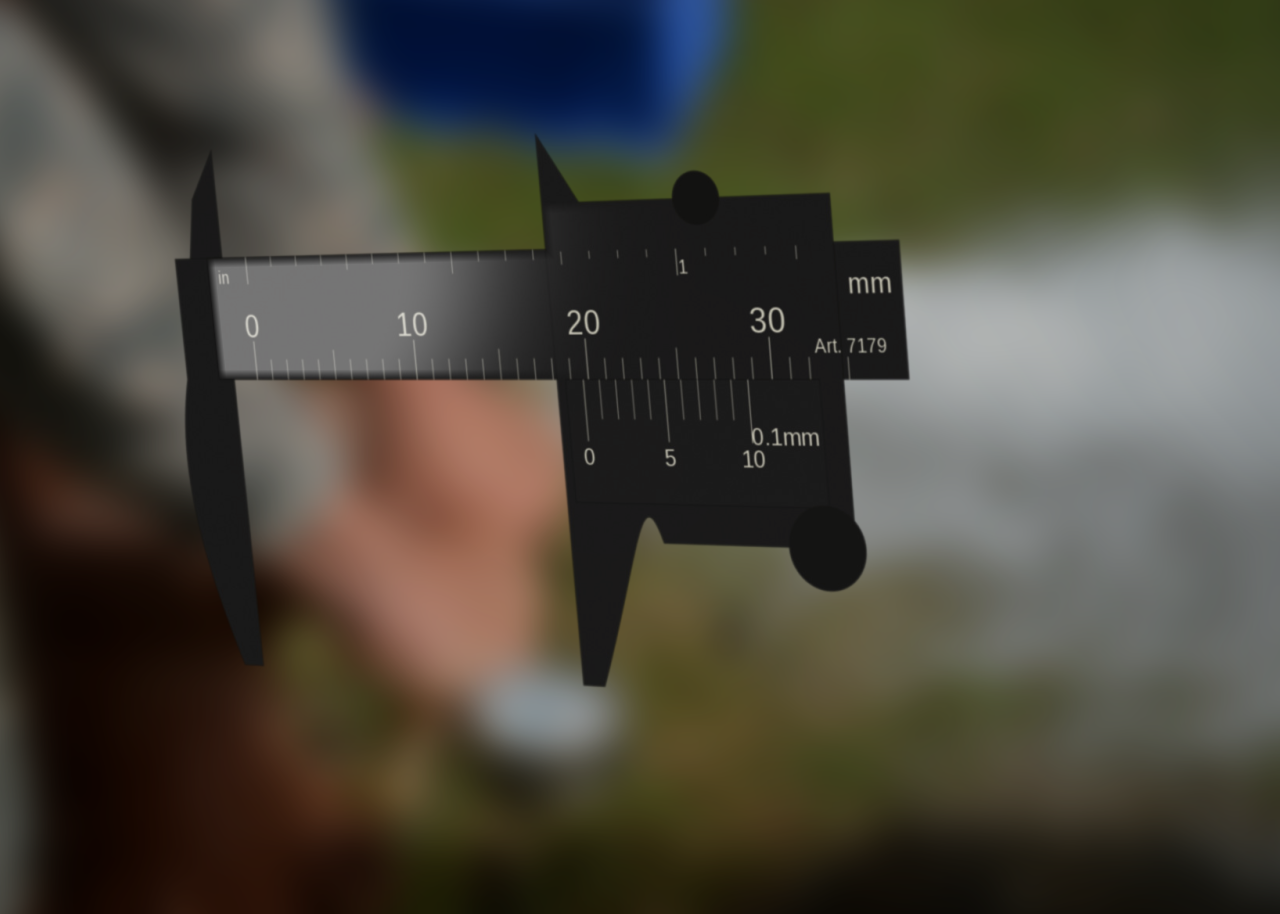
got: 19.7 mm
